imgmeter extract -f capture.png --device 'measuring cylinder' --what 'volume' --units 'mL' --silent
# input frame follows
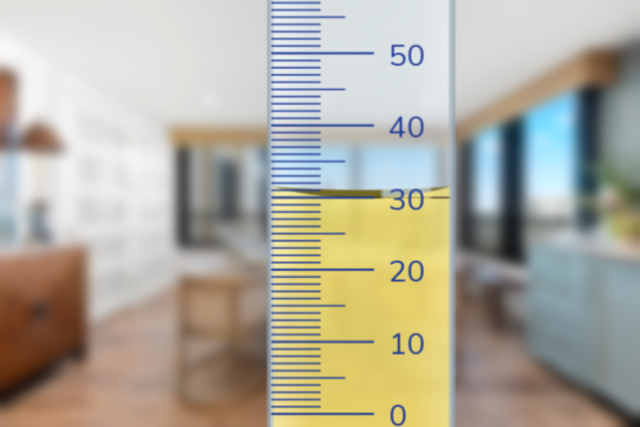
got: 30 mL
